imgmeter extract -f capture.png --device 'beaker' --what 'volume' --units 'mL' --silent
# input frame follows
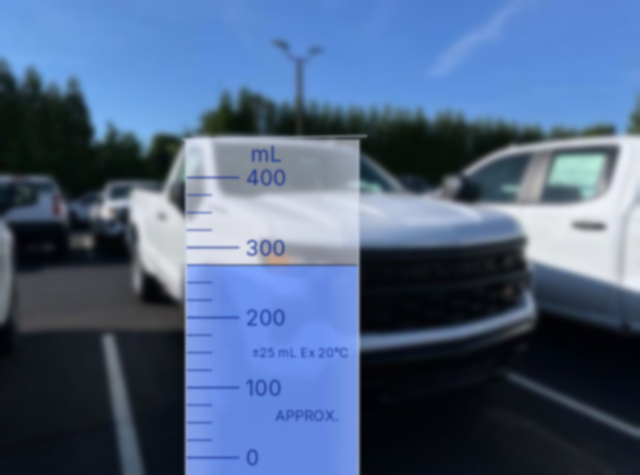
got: 275 mL
